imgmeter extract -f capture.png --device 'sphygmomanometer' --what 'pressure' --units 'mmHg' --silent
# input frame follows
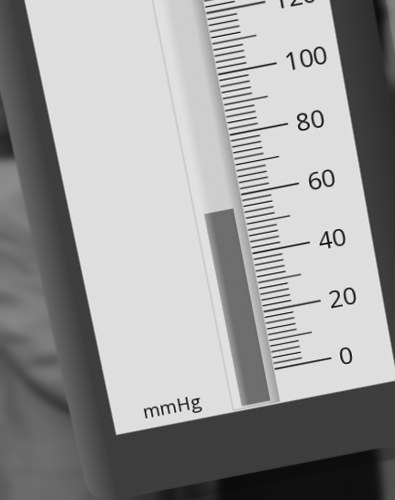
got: 56 mmHg
